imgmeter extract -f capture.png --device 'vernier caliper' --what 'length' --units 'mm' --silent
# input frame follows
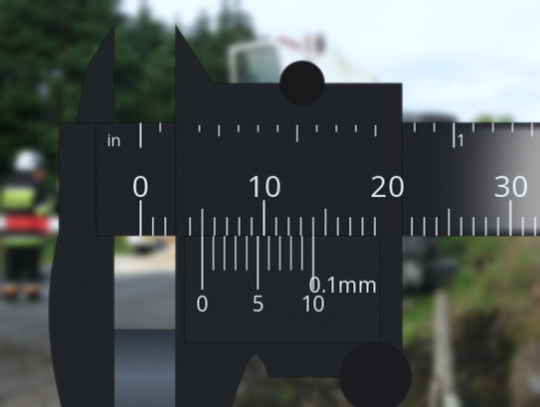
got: 5.0 mm
